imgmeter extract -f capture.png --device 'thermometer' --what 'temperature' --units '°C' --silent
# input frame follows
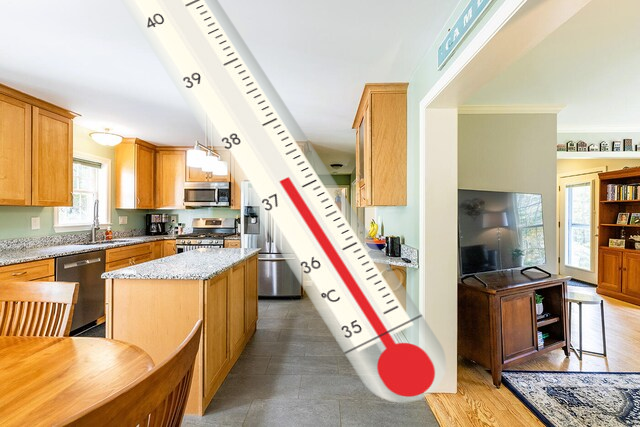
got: 37.2 °C
